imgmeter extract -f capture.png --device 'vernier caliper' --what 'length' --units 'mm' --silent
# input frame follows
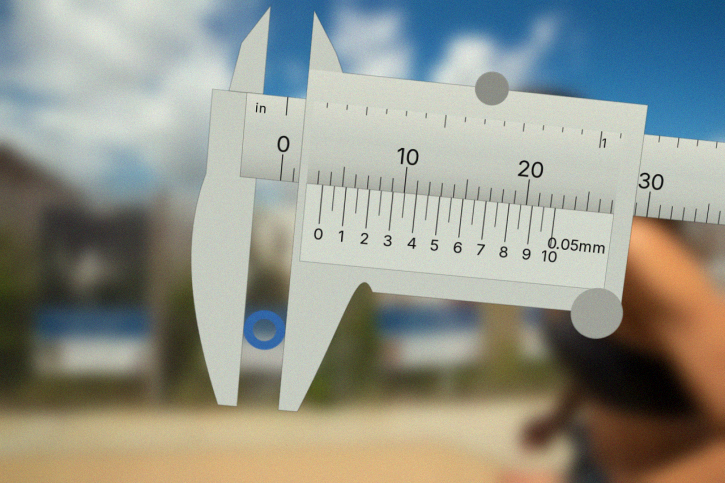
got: 3.4 mm
